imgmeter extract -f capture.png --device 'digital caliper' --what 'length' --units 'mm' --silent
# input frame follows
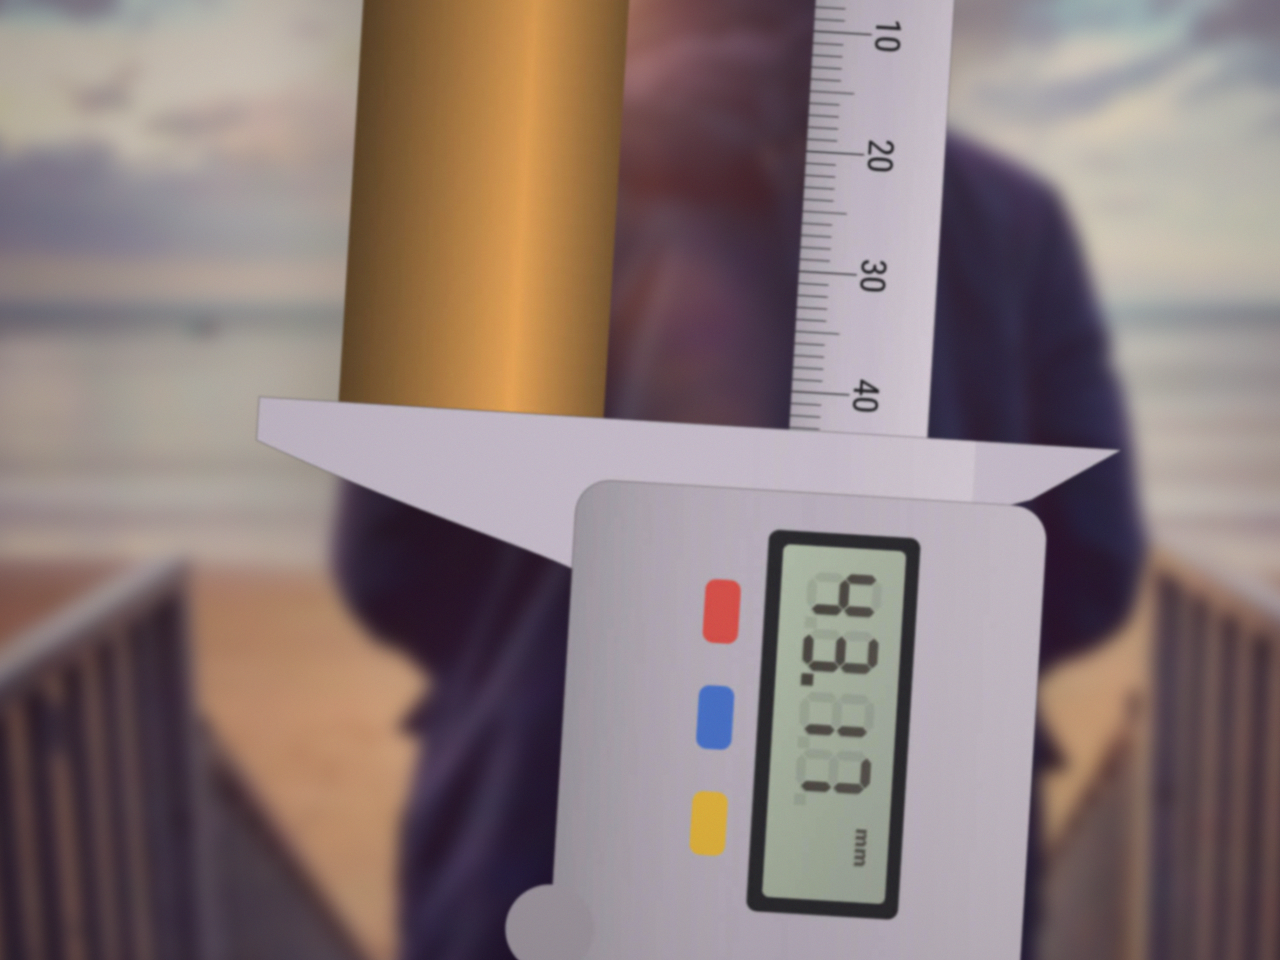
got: 43.17 mm
